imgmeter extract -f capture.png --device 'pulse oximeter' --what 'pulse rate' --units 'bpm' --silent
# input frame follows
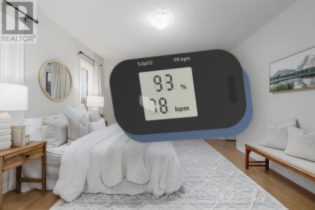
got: 78 bpm
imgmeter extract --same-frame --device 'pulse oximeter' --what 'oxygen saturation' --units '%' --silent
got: 93 %
